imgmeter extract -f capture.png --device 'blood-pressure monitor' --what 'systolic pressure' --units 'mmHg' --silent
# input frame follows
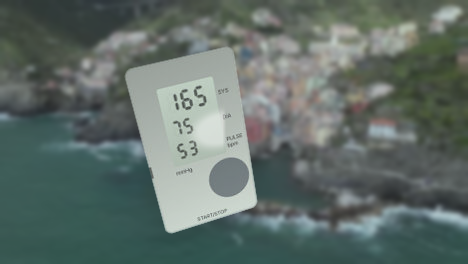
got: 165 mmHg
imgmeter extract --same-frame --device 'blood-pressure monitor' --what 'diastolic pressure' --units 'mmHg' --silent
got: 75 mmHg
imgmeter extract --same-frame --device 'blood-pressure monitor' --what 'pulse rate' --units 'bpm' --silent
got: 53 bpm
